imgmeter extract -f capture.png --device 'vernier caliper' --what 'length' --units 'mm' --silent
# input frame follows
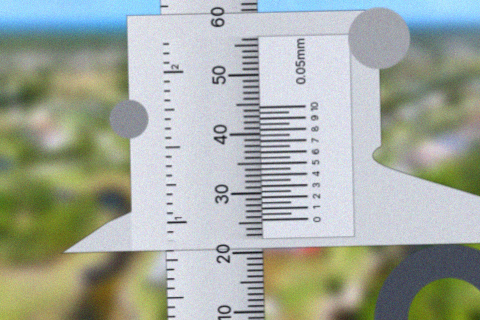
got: 25.5 mm
